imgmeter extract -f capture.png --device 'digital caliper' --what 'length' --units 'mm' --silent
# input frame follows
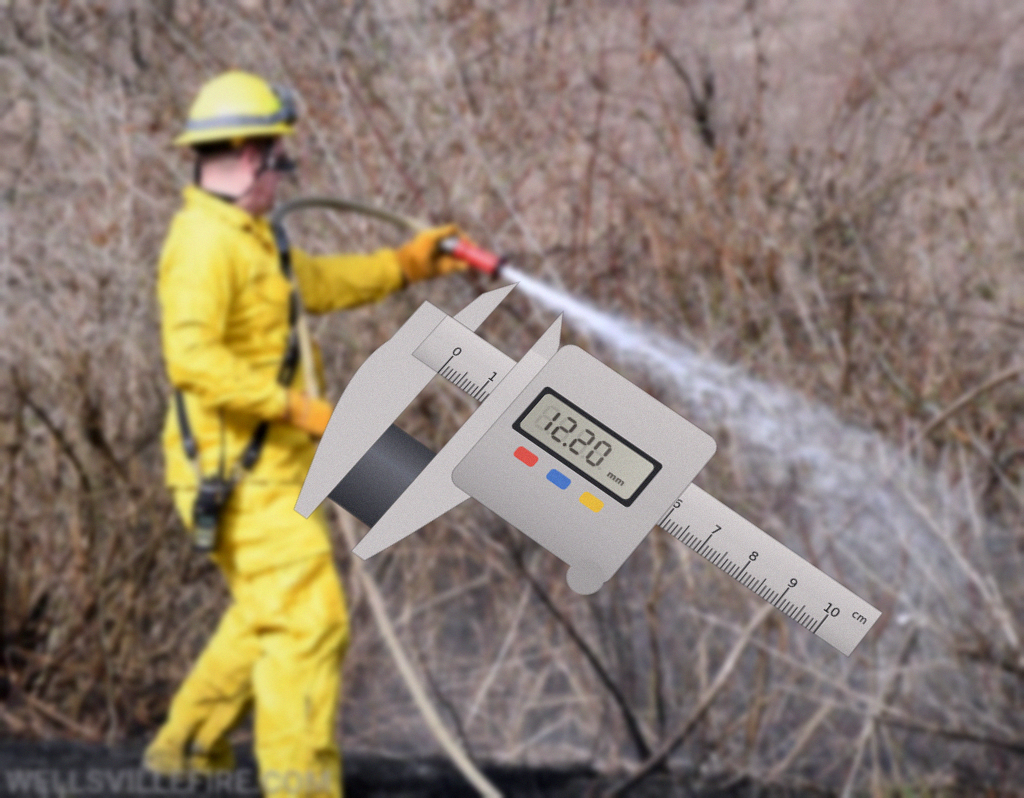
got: 12.20 mm
